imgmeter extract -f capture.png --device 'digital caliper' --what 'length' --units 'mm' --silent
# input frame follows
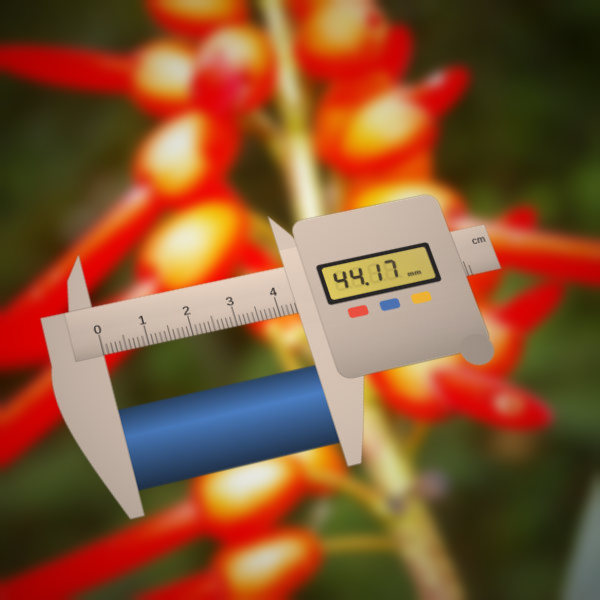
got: 44.17 mm
